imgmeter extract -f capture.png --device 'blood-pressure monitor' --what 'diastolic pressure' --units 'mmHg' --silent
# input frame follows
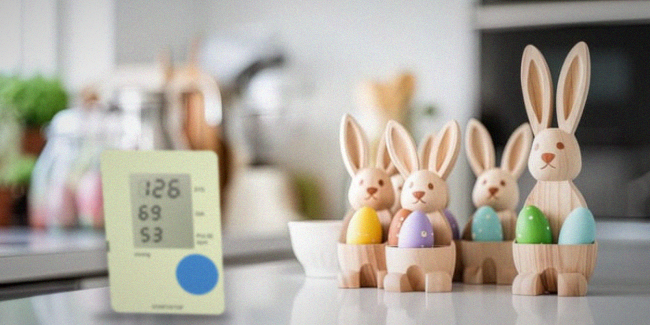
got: 69 mmHg
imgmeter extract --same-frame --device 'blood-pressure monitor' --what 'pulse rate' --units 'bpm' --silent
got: 53 bpm
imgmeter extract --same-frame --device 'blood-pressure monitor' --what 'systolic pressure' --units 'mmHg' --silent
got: 126 mmHg
